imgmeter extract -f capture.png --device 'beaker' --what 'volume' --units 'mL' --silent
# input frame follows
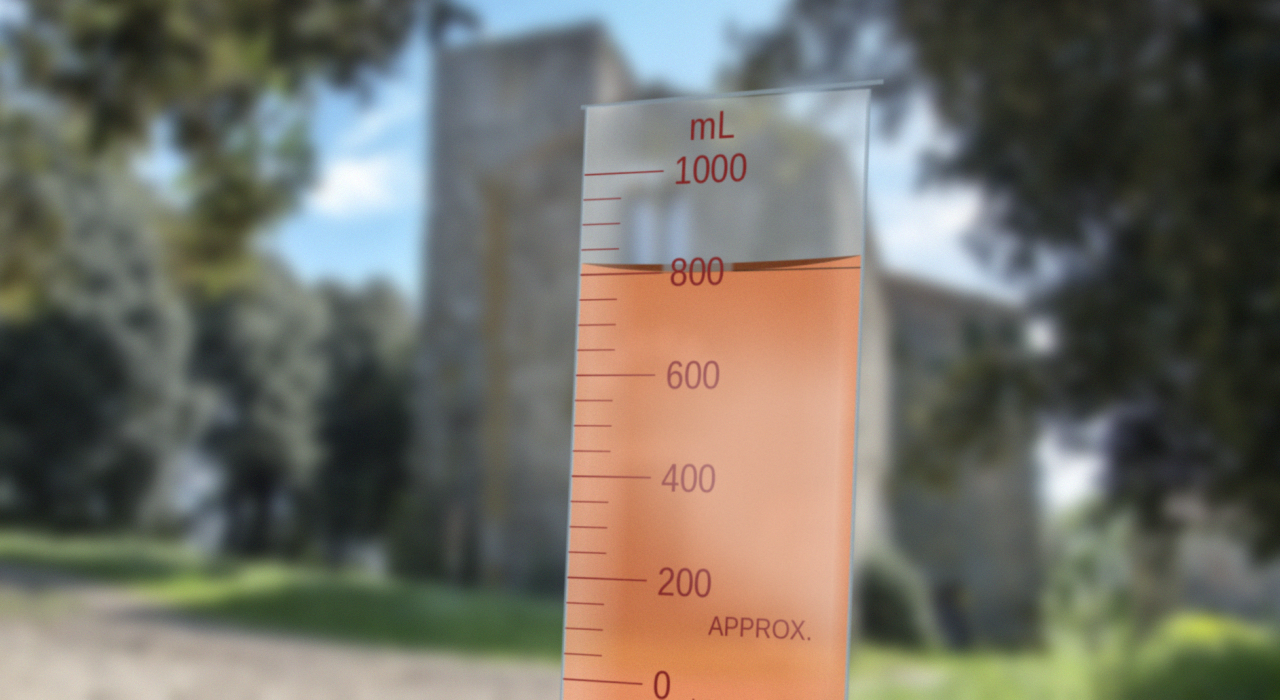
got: 800 mL
